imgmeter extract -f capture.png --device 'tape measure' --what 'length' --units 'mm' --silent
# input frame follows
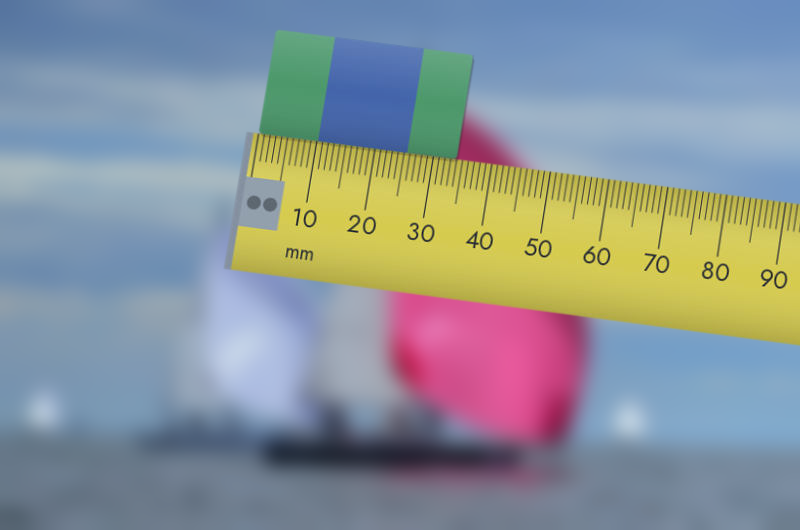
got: 34 mm
